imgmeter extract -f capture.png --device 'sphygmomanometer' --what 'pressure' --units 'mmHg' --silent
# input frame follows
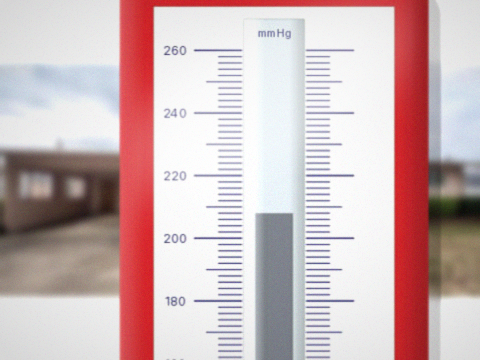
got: 208 mmHg
